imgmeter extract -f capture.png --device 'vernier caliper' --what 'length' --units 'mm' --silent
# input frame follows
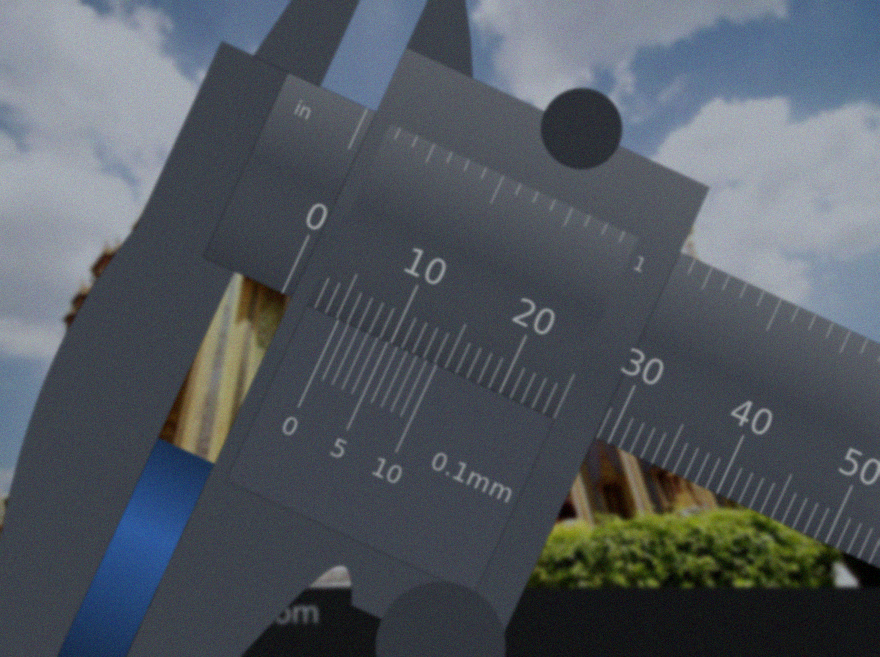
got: 5.2 mm
